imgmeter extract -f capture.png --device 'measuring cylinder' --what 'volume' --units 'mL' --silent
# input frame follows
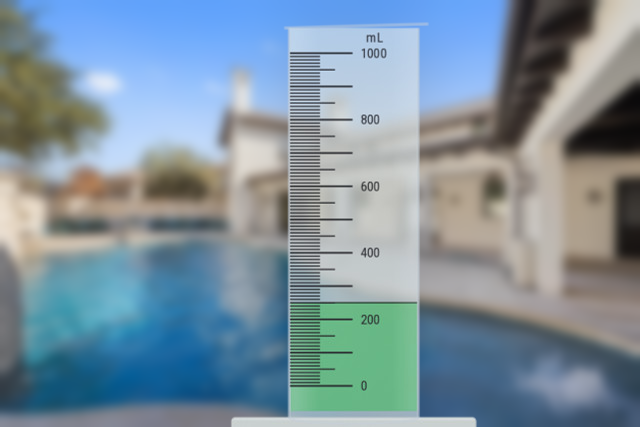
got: 250 mL
